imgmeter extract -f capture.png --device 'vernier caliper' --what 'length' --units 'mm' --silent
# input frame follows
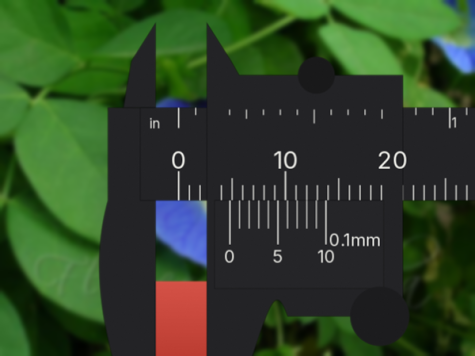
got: 4.8 mm
